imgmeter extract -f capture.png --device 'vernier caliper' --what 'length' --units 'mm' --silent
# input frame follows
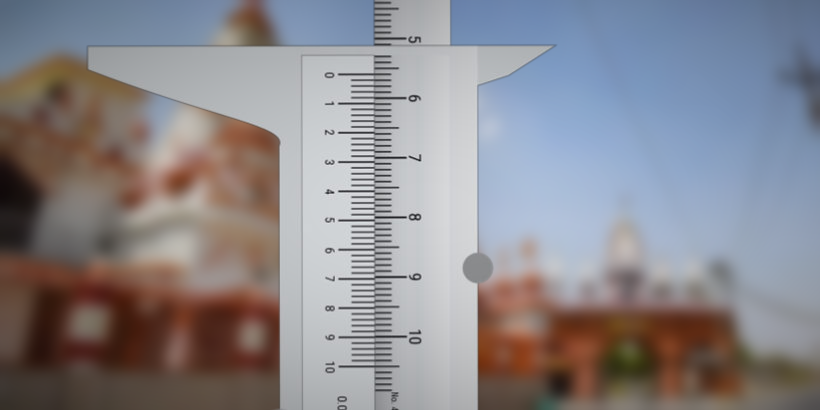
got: 56.0 mm
